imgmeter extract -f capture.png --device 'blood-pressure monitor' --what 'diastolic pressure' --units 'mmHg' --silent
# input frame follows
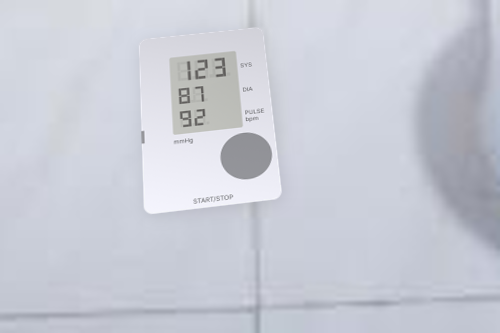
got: 87 mmHg
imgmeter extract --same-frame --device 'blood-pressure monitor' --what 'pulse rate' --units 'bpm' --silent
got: 92 bpm
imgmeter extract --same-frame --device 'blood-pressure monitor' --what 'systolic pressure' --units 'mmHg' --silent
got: 123 mmHg
